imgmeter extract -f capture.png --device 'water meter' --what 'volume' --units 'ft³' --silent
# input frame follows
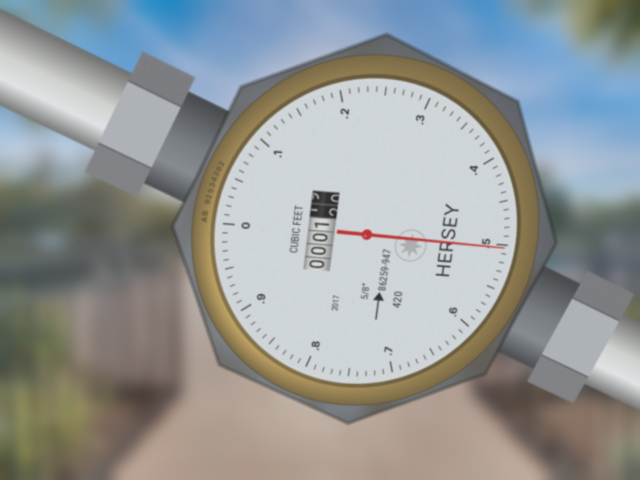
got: 119.50 ft³
